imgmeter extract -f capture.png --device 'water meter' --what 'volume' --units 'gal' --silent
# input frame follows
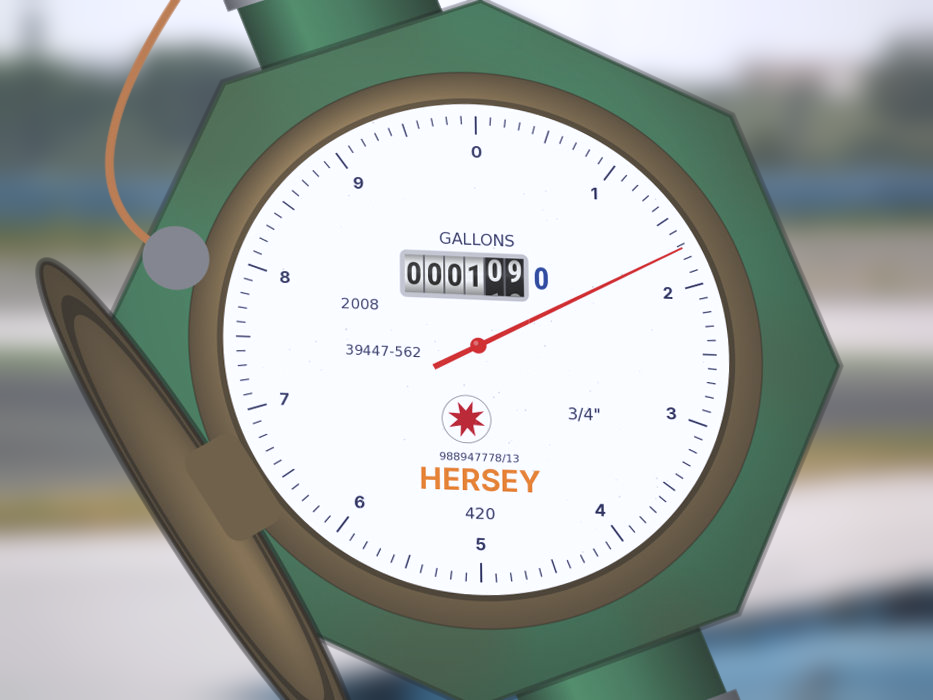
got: 1091.7 gal
